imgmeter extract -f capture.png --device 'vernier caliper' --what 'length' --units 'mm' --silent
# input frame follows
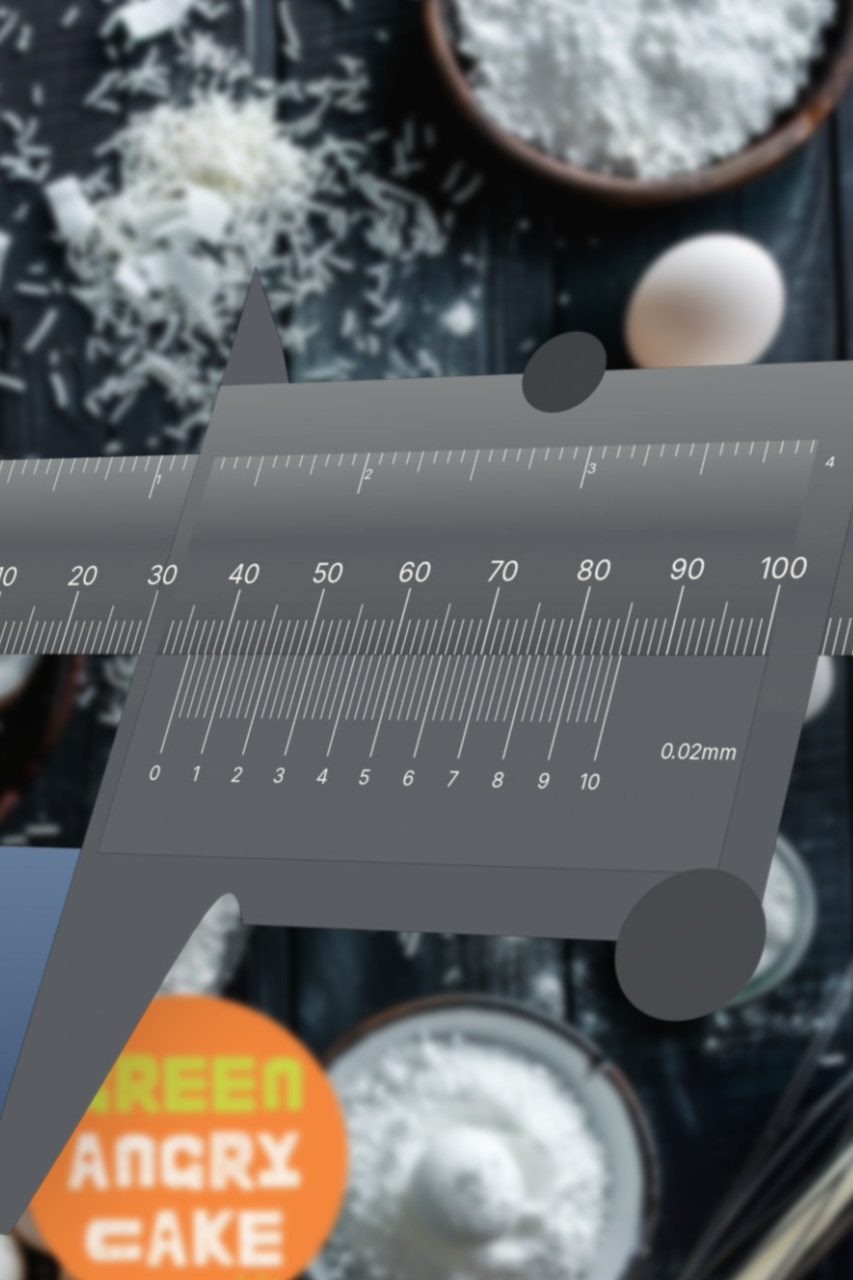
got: 36.2 mm
